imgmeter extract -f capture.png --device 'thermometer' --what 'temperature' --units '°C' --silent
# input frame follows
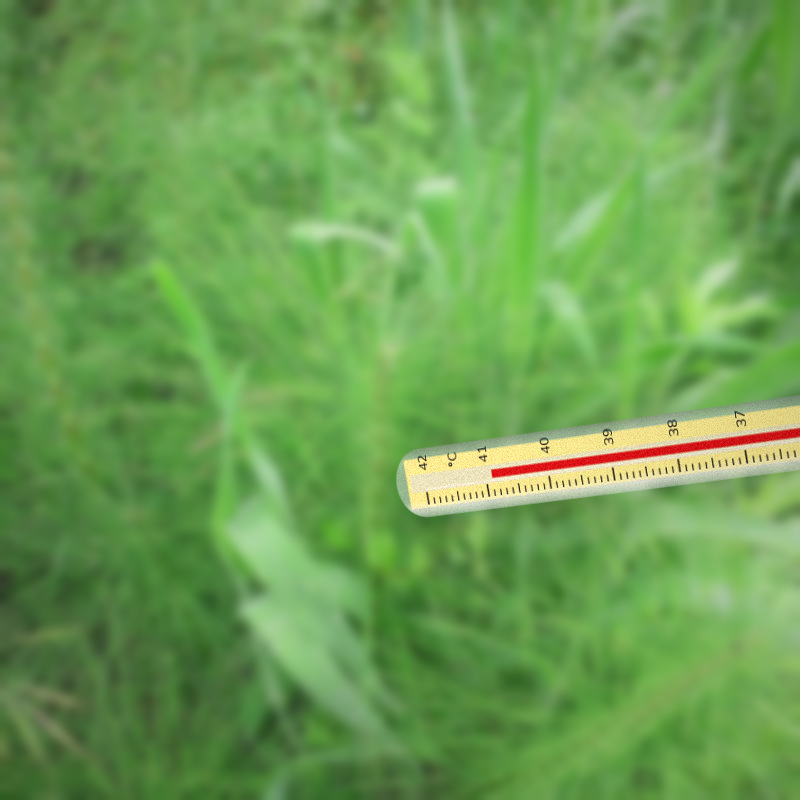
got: 40.9 °C
